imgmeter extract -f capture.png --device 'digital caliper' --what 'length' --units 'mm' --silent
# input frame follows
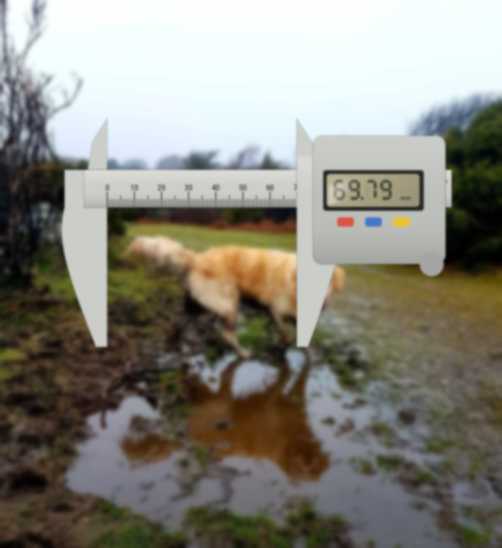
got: 69.79 mm
